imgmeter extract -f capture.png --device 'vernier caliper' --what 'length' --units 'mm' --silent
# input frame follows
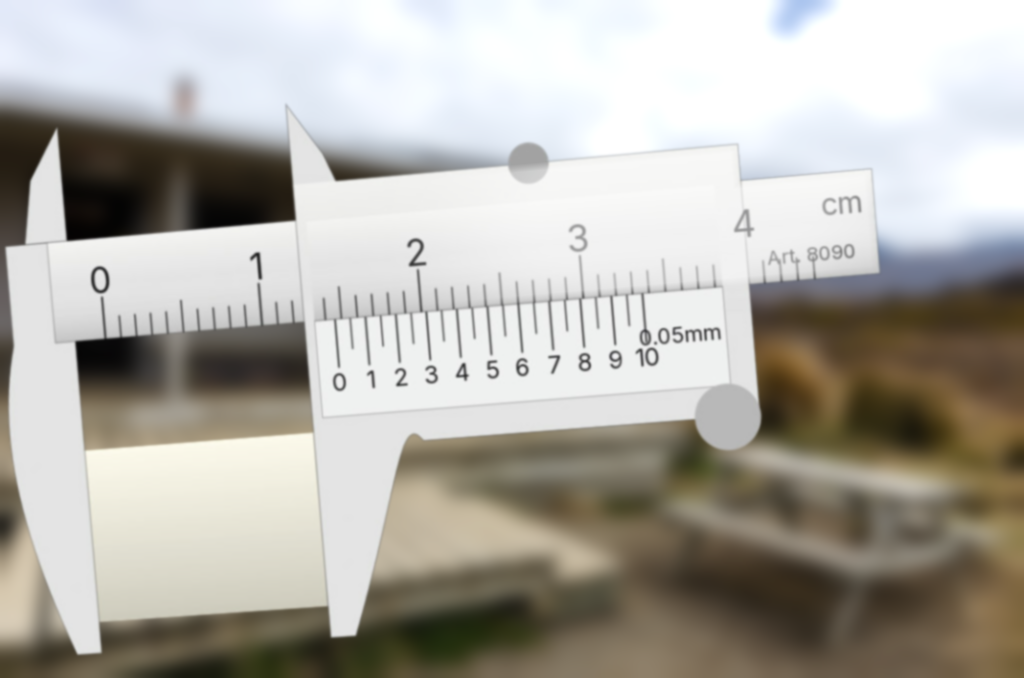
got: 14.6 mm
